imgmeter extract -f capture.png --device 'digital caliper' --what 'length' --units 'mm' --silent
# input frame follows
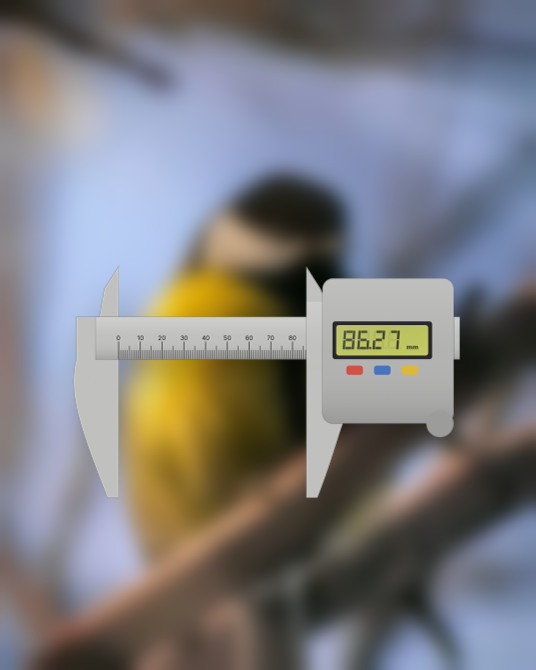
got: 86.27 mm
